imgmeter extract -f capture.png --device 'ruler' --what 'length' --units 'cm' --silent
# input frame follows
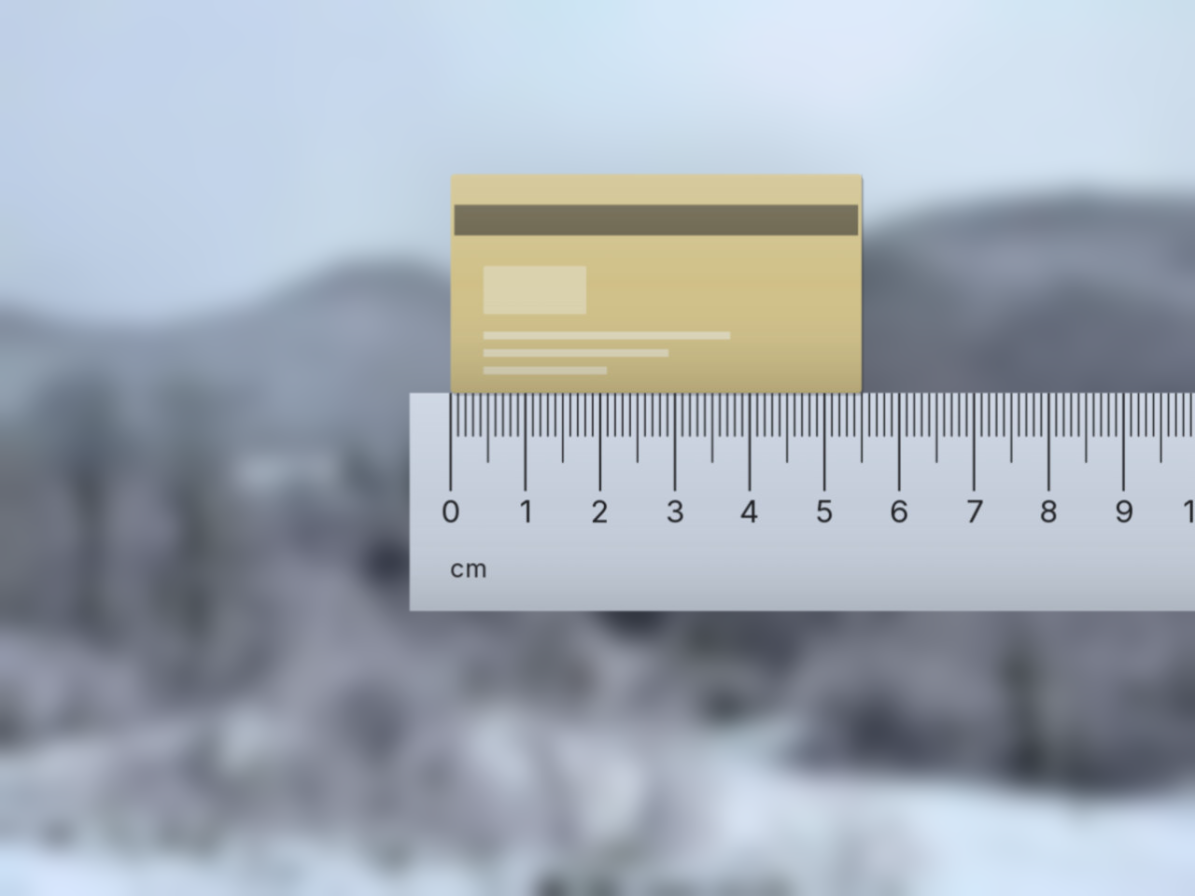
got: 5.5 cm
